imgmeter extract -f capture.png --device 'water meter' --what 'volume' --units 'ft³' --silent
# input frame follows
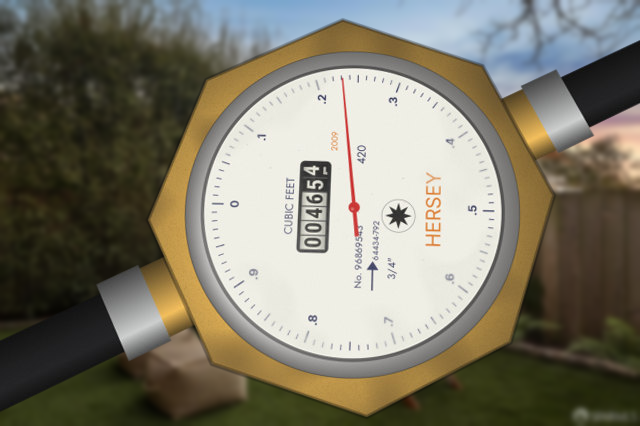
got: 4654.23 ft³
